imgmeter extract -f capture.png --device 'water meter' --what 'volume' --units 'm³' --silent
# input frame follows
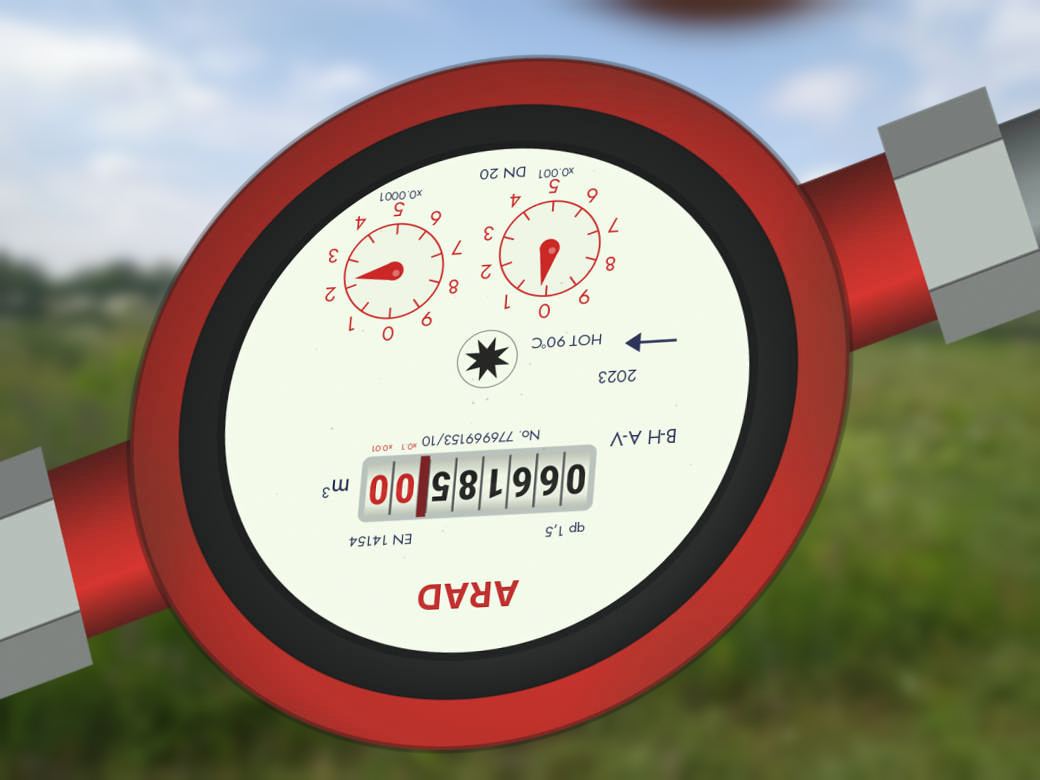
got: 66185.0002 m³
